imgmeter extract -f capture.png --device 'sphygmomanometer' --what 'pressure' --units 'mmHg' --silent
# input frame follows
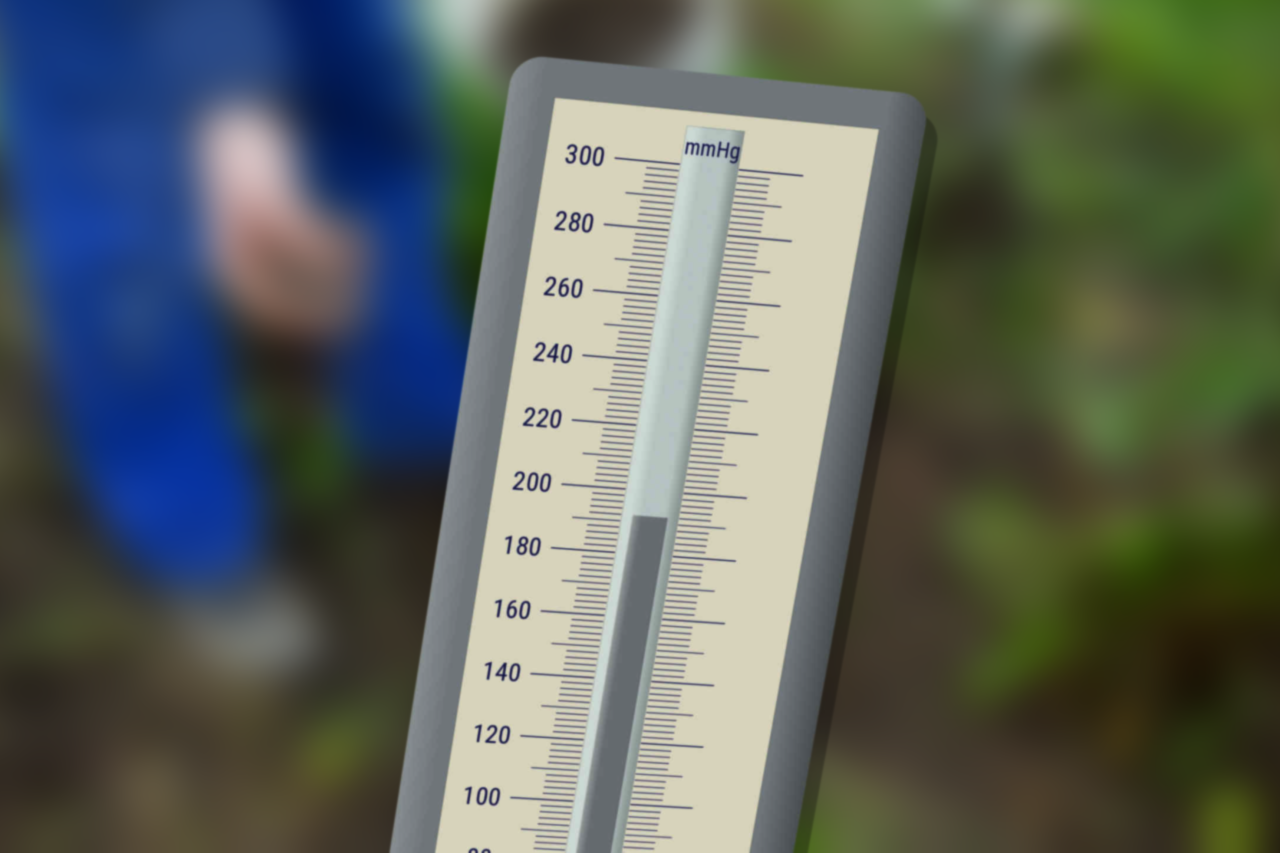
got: 192 mmHg
